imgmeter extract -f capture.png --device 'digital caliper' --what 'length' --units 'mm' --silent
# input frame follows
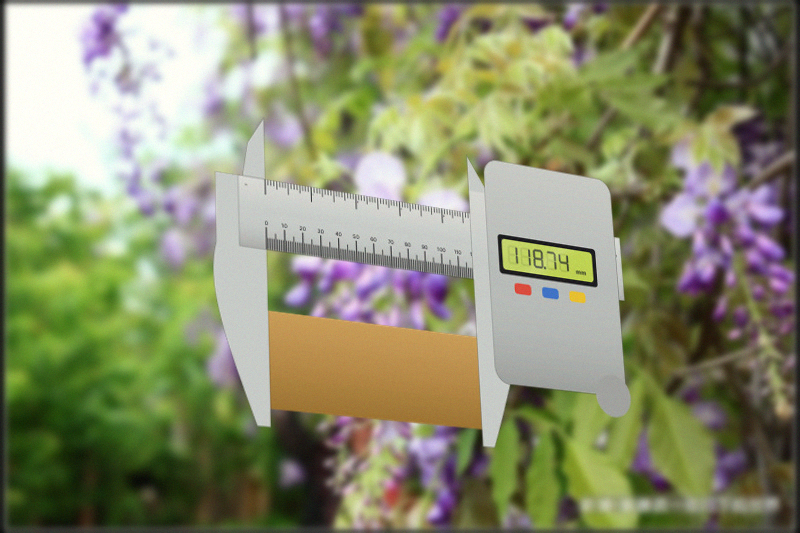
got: 118.74 mm
